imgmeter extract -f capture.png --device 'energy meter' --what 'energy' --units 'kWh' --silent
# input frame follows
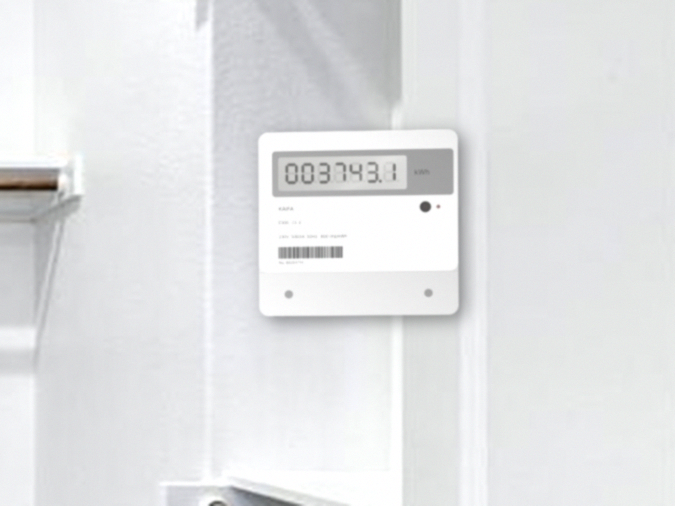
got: 3743.1 kWh
